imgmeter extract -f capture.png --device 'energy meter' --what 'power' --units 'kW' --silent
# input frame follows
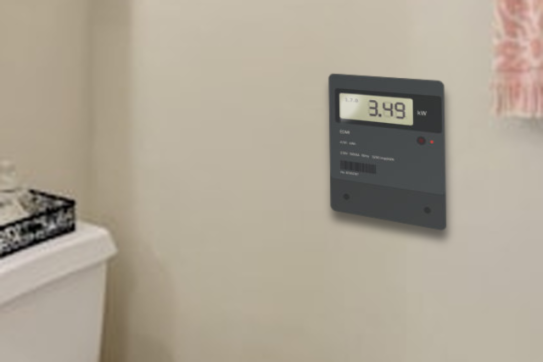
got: 3.49 kW
